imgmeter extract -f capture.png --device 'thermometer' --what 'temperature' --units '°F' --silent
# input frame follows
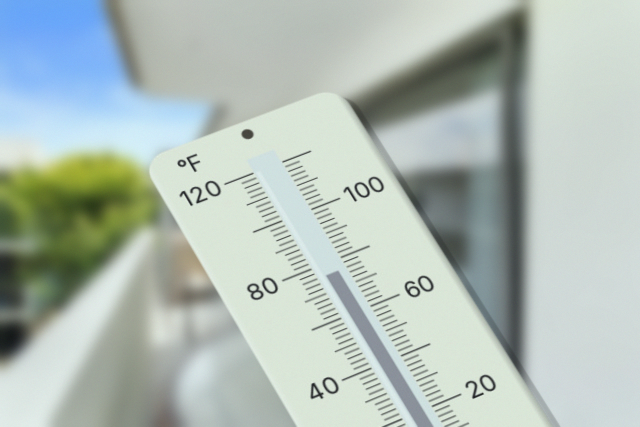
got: 76 °F
